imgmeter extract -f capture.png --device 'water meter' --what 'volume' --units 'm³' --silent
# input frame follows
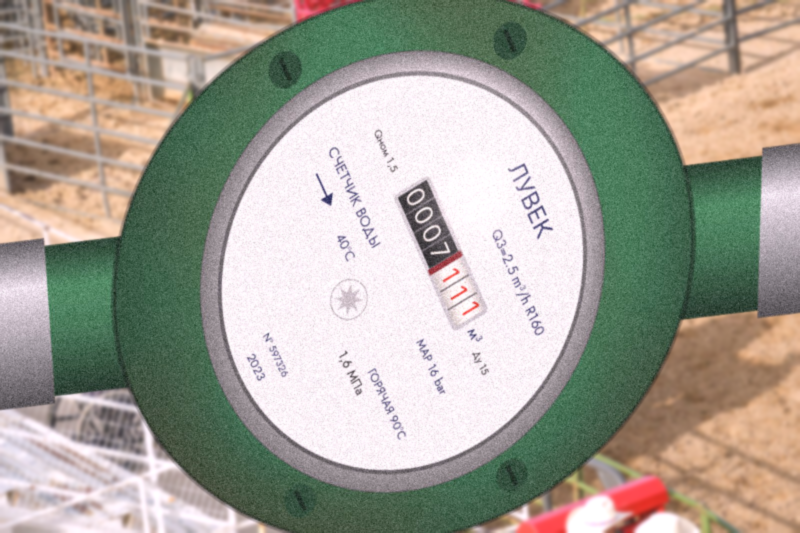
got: 7.111 m³
